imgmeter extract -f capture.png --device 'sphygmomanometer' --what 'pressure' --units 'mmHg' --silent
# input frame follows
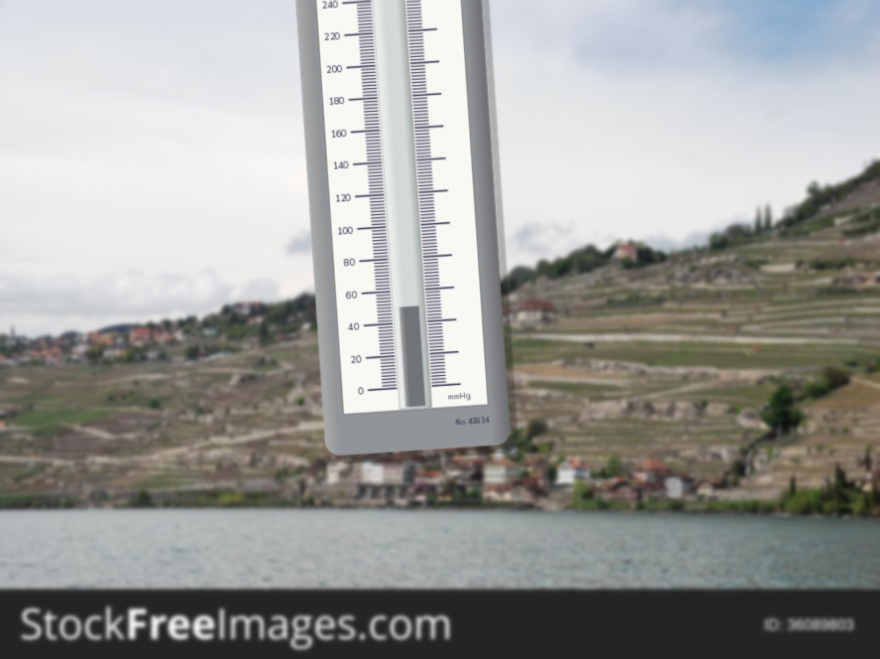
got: 50 mmHg
